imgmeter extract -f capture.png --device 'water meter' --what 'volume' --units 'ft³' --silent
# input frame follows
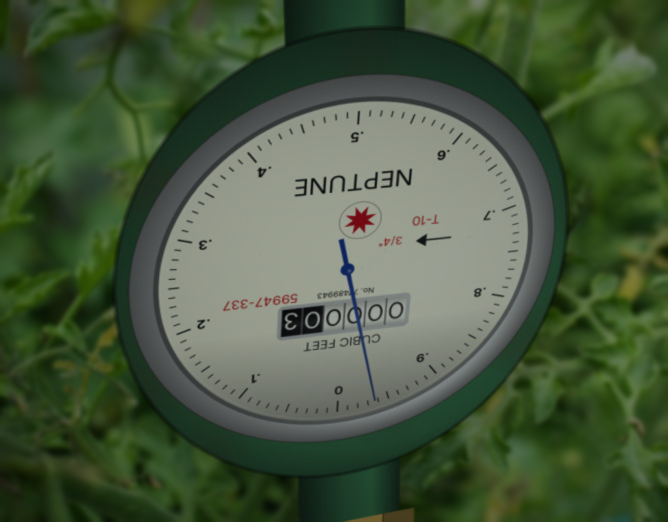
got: 2.96 ft³
